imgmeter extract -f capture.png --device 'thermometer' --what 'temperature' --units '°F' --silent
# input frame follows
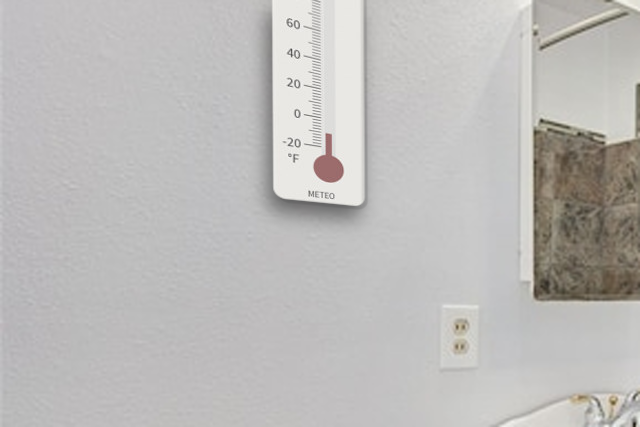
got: -10 °F
